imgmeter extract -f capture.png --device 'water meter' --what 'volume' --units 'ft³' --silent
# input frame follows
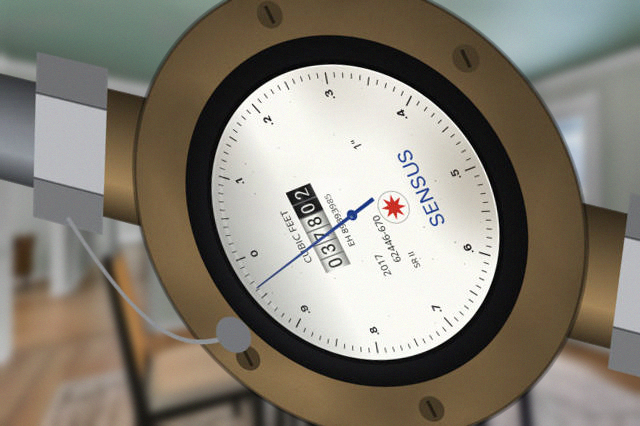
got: 37801.96 ft³
